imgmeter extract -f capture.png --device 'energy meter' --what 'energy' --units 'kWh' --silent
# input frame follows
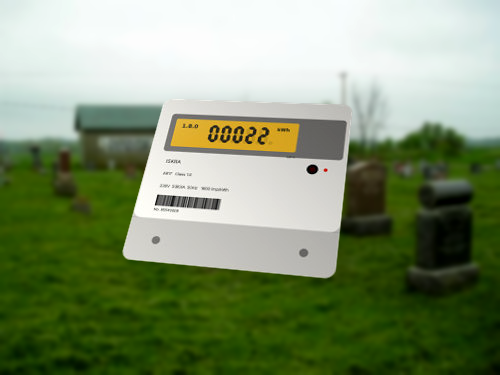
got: 22 kWh
